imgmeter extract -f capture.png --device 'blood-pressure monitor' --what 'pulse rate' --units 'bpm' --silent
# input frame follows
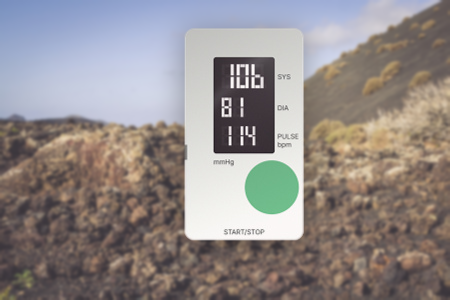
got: 114 bpm
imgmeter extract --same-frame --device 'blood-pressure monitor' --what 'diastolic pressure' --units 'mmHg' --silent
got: 81 mmHg
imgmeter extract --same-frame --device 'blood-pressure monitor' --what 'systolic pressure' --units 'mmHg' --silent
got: 106 mmHg
